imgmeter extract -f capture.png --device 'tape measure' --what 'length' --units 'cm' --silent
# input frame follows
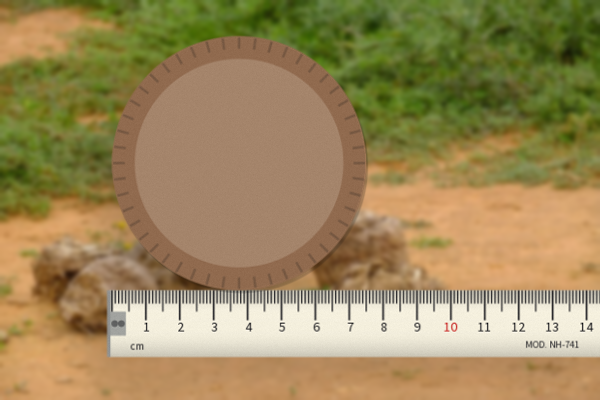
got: 7.5 cm
